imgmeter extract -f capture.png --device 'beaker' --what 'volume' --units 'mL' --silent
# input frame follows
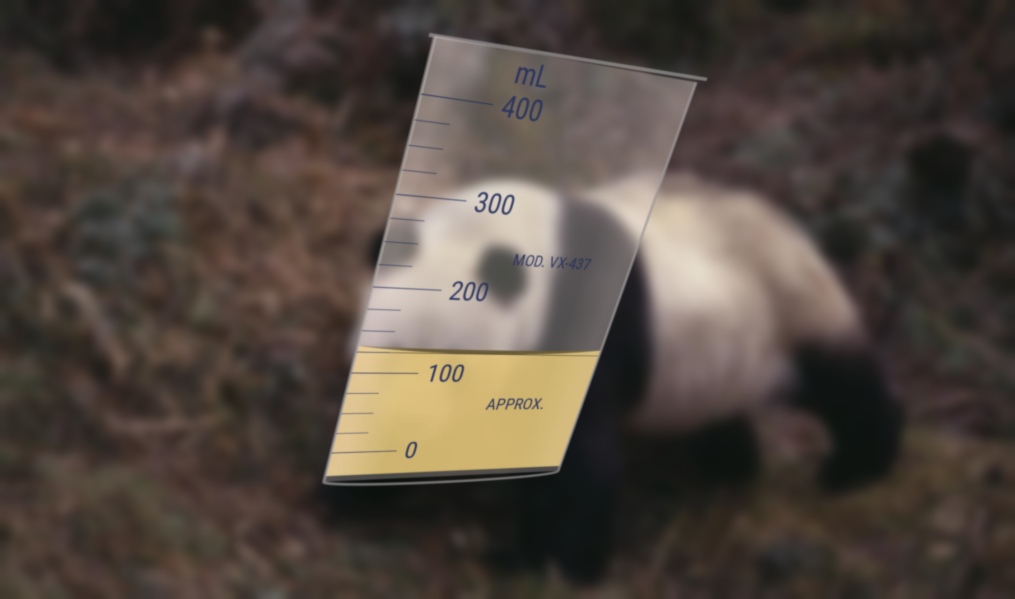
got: 125 mL
